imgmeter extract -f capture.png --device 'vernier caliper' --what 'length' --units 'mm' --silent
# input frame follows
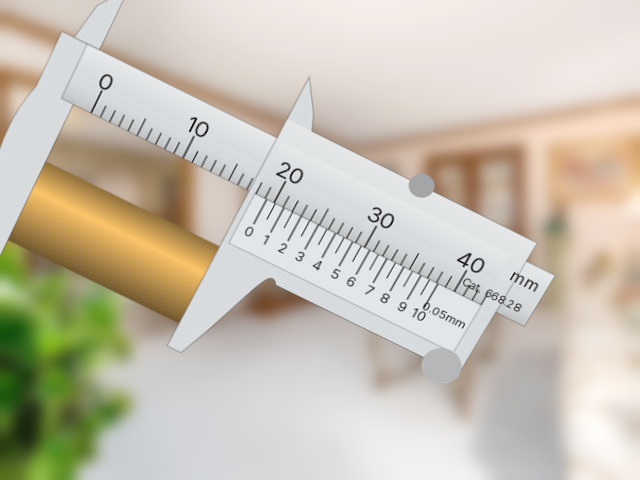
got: 19.2 mm
